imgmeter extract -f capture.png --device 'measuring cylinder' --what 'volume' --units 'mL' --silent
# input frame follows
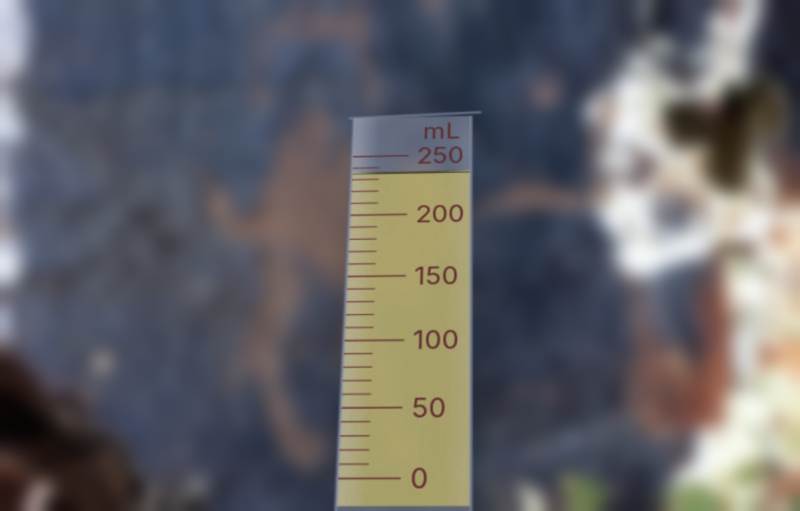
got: 235 mL
